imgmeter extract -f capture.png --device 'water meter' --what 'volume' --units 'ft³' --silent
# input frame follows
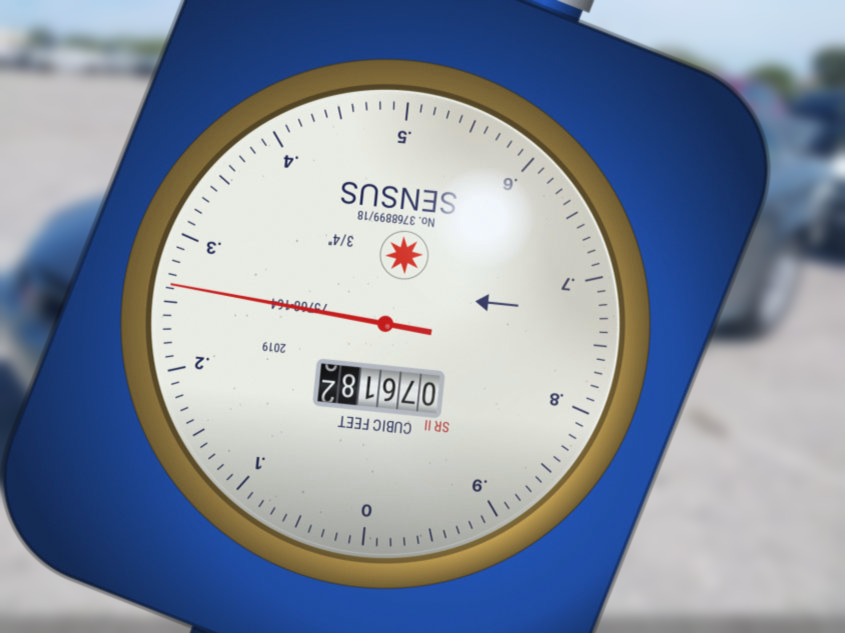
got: 76182.26 ft³
